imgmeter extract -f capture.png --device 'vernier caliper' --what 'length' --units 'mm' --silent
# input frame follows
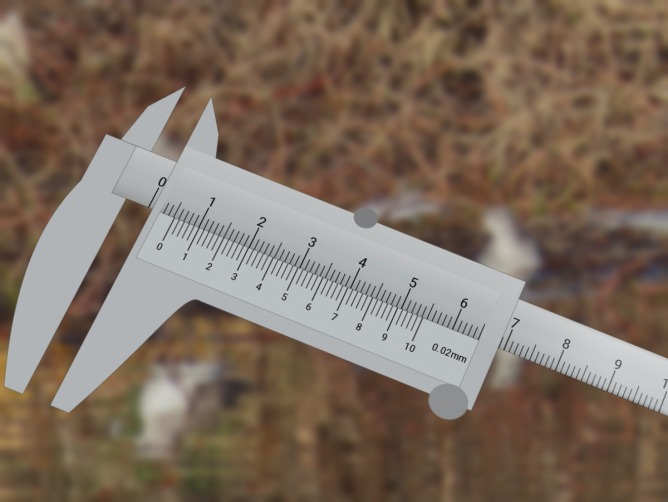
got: 5.2 mm
